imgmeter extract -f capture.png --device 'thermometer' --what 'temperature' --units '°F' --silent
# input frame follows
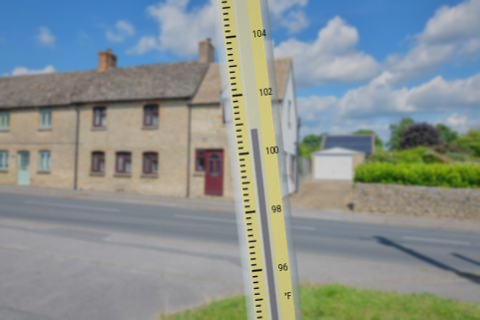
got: 100.8 °F
